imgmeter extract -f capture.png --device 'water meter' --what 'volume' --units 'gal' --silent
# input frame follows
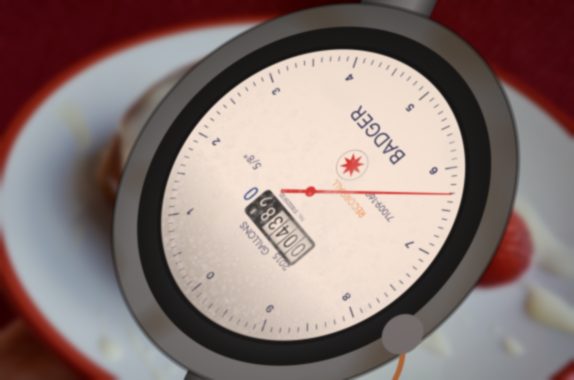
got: 43816.3 gal
